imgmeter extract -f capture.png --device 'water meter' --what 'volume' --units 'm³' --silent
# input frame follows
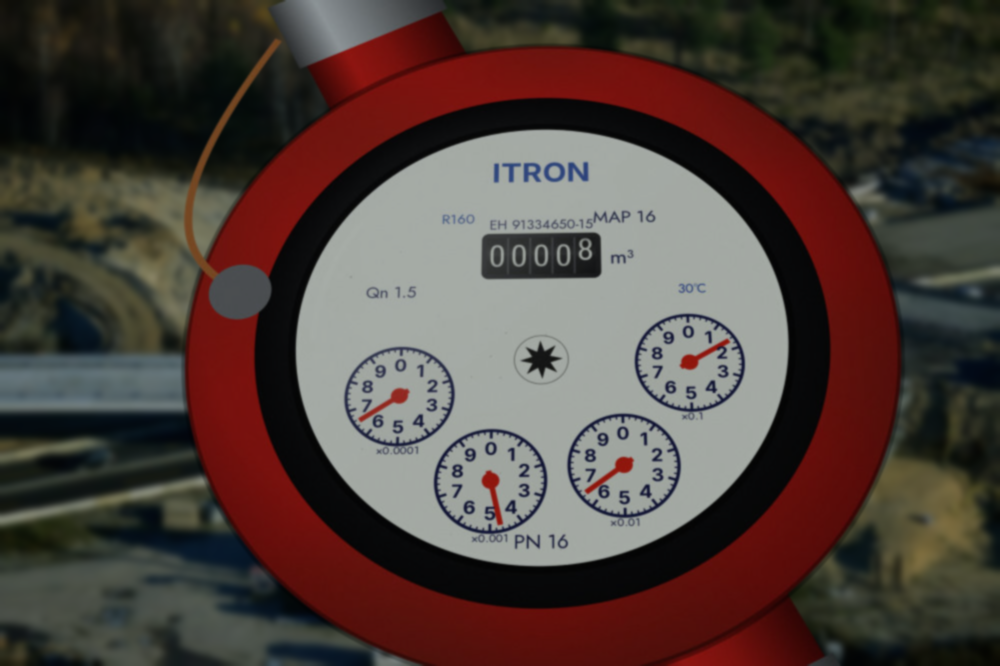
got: 8.1646 m³
